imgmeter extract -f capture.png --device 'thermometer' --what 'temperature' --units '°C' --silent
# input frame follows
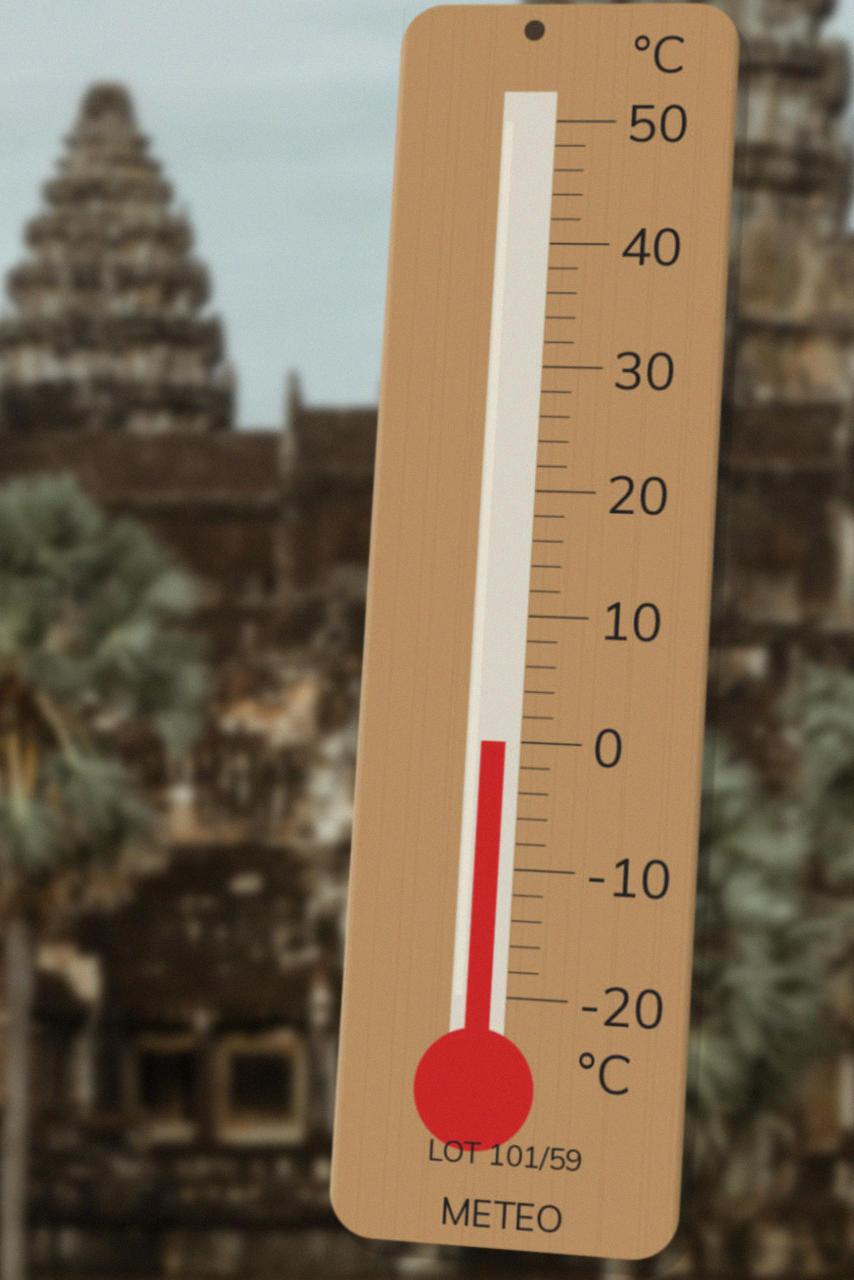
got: 0 °C
